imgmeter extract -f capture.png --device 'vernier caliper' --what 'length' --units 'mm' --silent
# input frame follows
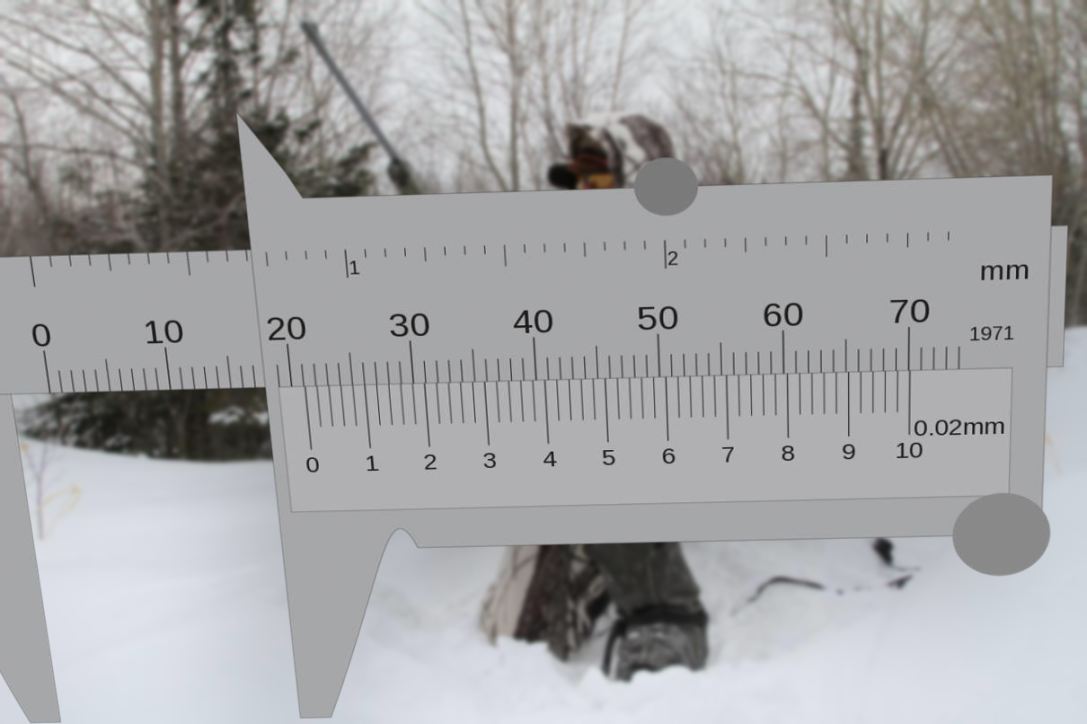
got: 21.1 mm
